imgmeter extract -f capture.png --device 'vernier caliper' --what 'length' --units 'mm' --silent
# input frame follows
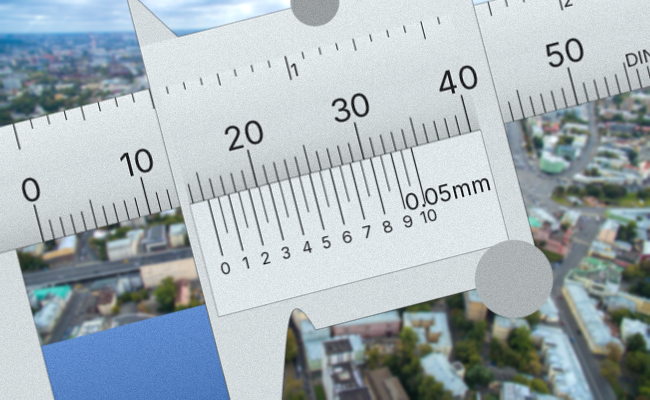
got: 15.4 mm
